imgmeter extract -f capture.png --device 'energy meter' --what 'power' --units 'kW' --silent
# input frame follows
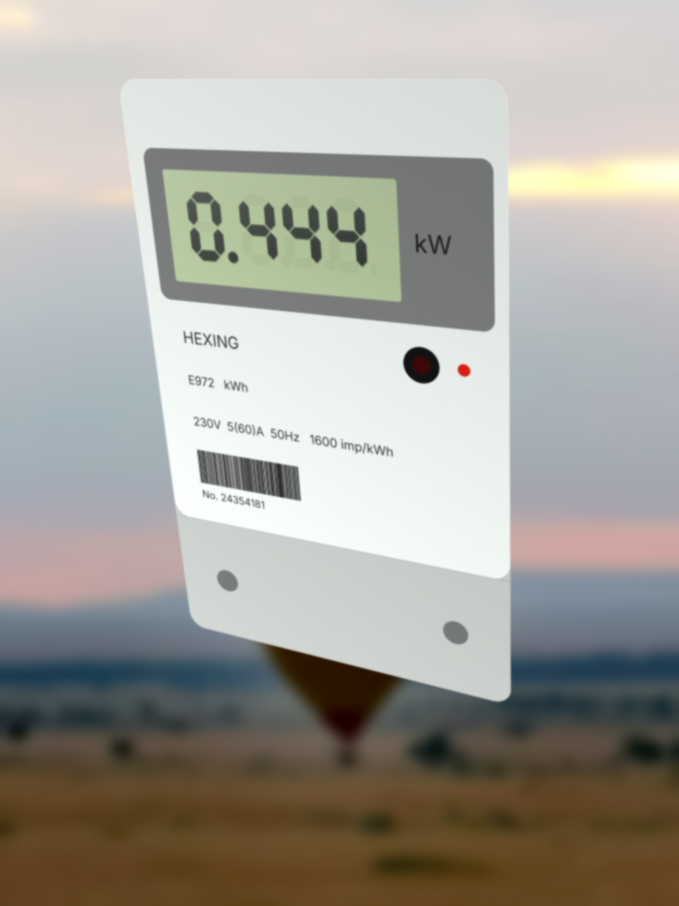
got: 0.444 kW
